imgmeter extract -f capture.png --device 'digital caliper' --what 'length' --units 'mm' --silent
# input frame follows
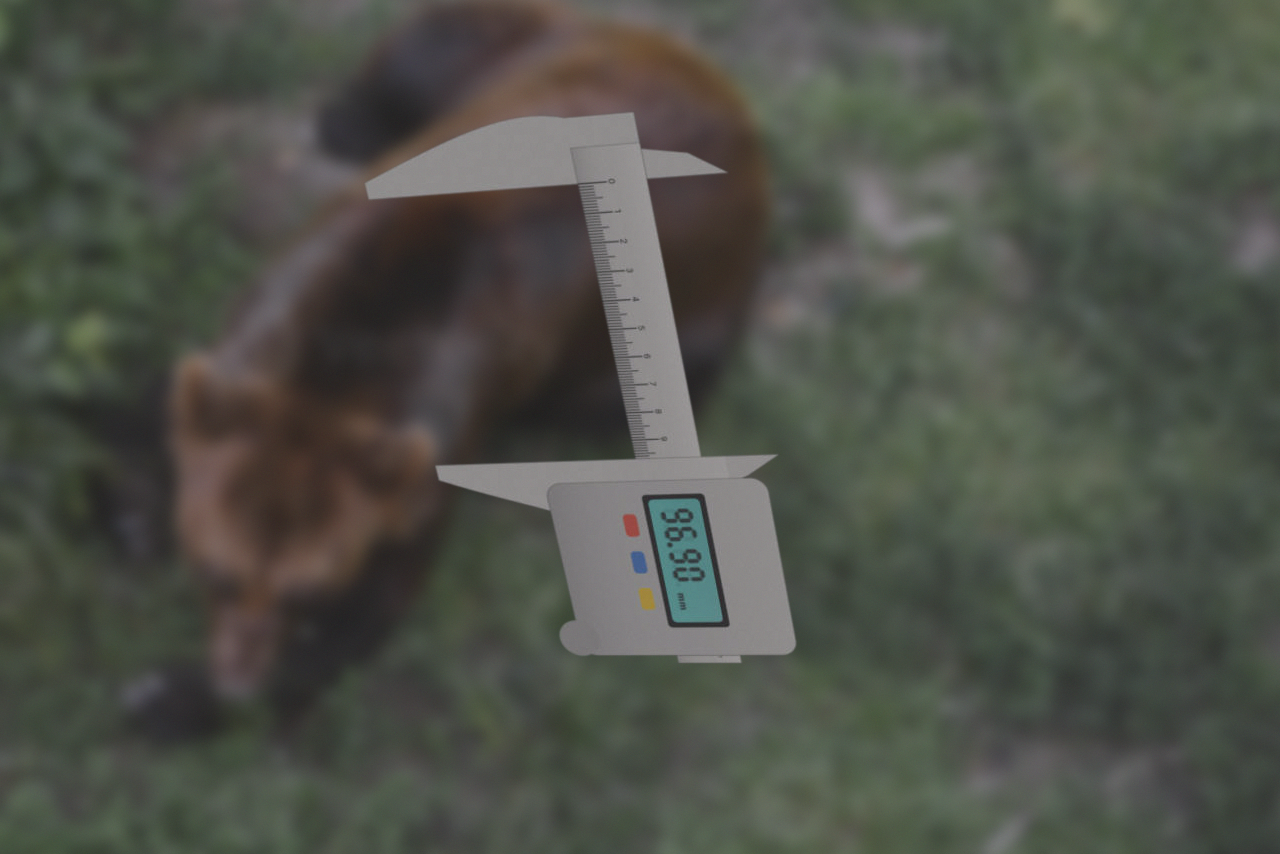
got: 96.90 mm
